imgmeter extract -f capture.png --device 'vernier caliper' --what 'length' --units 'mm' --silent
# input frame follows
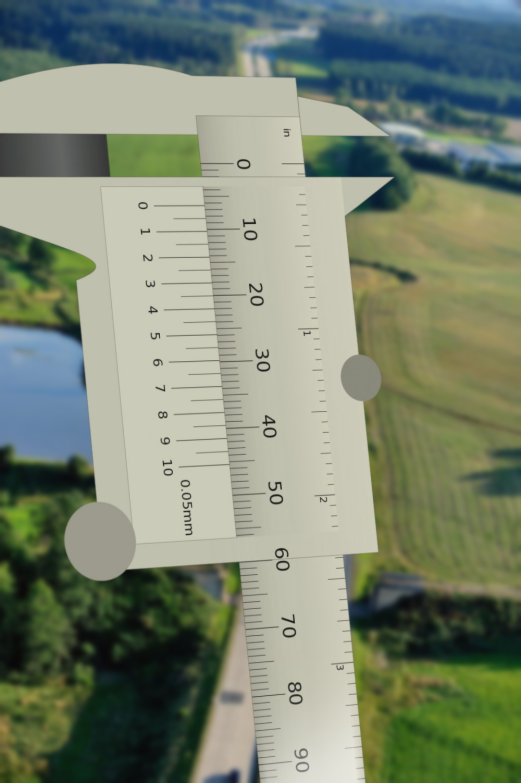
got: 6.4 mm
